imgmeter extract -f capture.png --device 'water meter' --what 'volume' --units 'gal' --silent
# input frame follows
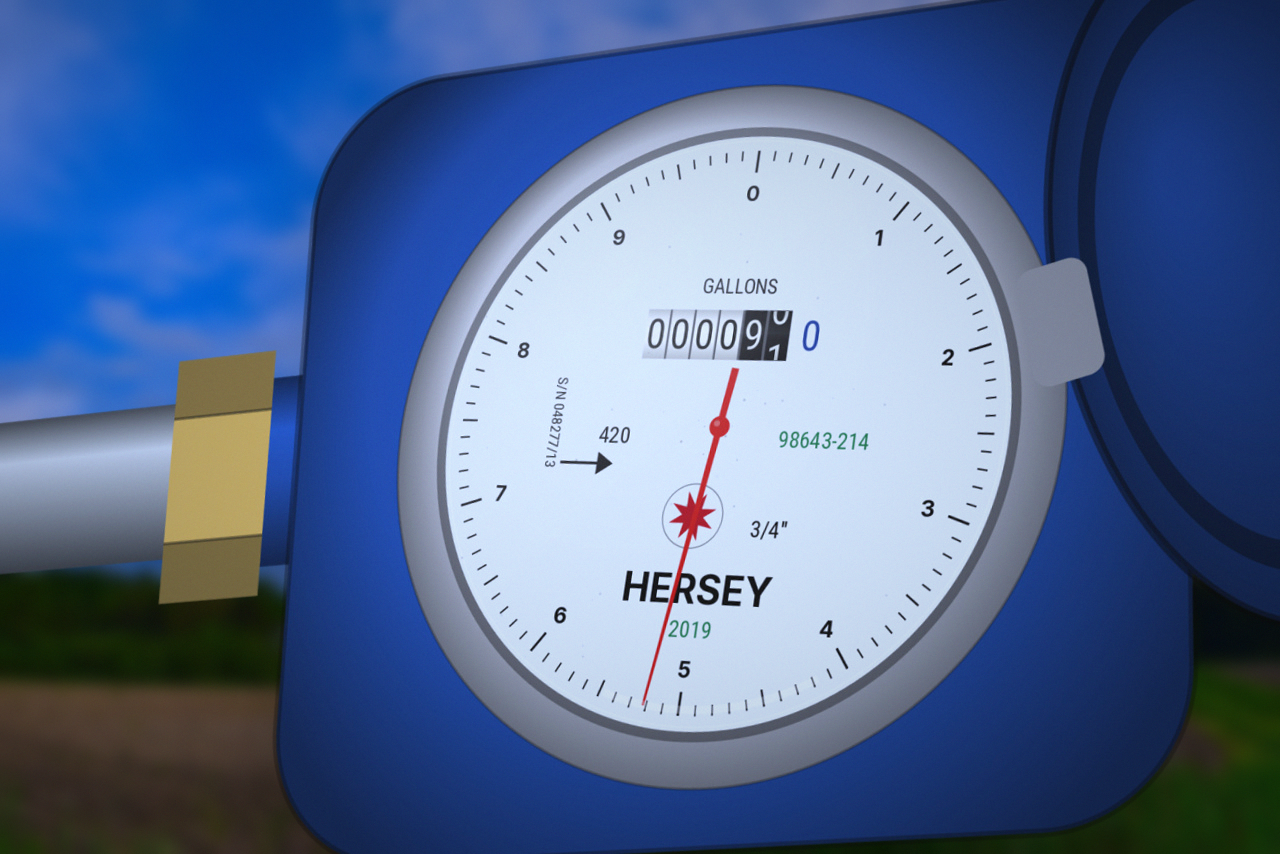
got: 905.2 gal
